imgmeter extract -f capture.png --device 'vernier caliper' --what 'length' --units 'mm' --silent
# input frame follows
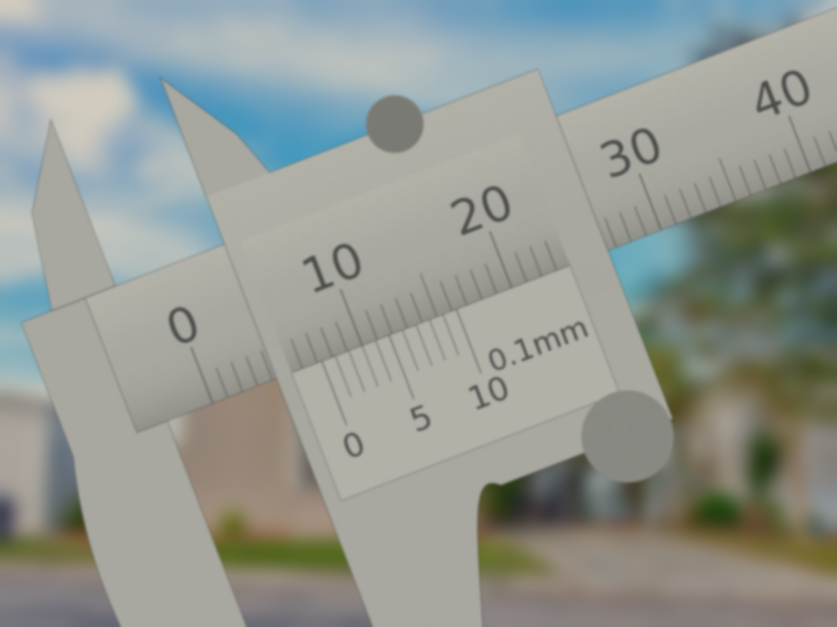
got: 7.3 mm
